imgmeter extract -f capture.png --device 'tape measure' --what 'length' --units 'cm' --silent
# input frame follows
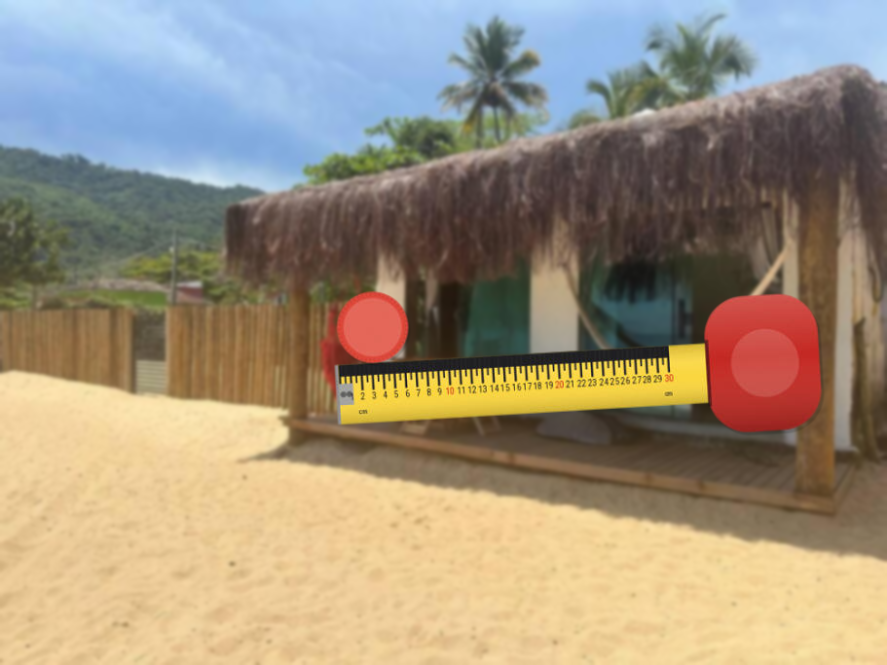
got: 6.5 cm
